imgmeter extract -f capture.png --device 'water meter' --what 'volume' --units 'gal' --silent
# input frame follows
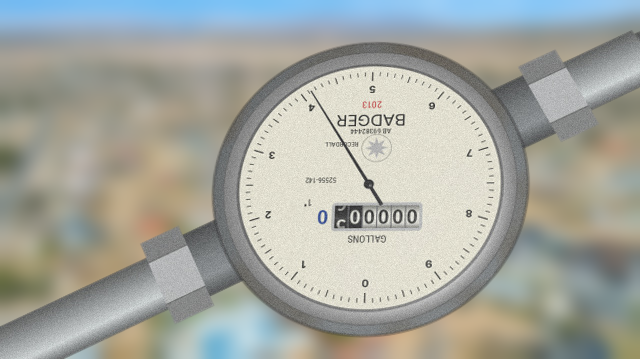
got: 54.1 gal
